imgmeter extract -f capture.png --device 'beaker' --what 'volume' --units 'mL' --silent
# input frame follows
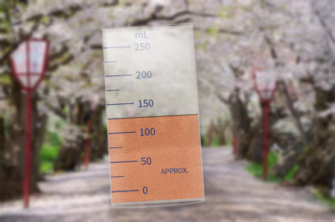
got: 125 mL
